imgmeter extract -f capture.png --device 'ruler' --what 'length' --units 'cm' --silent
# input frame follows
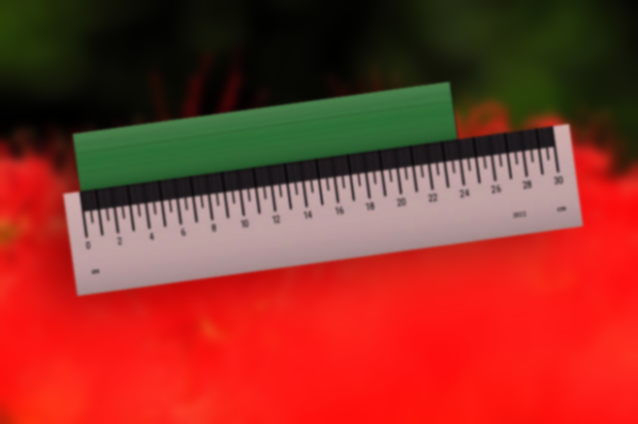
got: 24 cm
